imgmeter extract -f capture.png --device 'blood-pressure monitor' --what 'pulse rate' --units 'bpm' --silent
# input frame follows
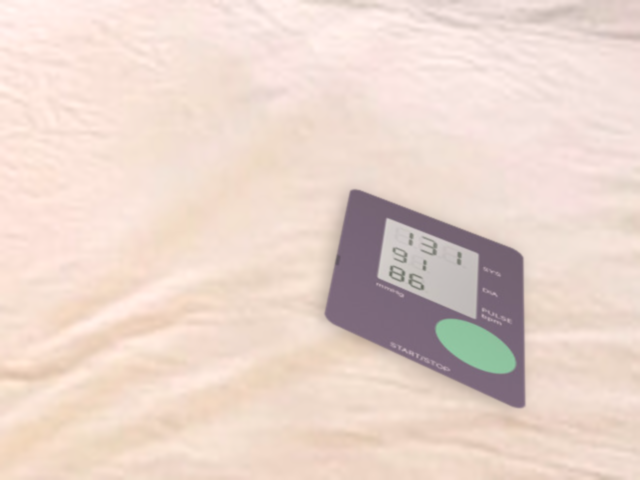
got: 86 bpm
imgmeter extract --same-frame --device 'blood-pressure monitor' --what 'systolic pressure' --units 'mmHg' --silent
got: 131 mmHg
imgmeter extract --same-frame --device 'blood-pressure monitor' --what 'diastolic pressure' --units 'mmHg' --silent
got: 91 mmHg
